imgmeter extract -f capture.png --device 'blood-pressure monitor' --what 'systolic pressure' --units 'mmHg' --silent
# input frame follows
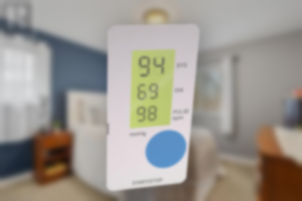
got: 94 mmHg
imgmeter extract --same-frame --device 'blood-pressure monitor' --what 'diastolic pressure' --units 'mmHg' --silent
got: 69 mmHg
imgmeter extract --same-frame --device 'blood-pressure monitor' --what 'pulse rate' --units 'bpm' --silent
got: 98 bpm
